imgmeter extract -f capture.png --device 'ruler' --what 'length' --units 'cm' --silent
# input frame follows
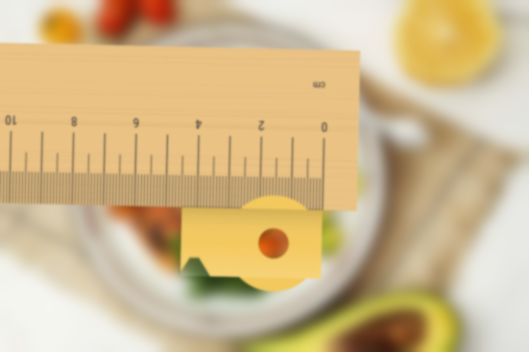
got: 4.5 cm
